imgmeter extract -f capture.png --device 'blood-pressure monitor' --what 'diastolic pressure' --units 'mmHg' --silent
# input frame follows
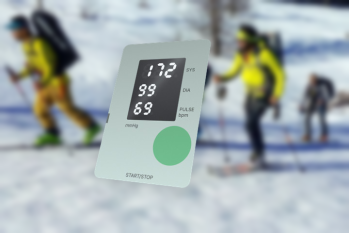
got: 99 mmHg
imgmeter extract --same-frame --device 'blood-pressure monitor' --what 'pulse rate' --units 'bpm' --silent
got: 69 bpm
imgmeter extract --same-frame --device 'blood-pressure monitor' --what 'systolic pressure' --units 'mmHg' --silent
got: 172 mmHg
